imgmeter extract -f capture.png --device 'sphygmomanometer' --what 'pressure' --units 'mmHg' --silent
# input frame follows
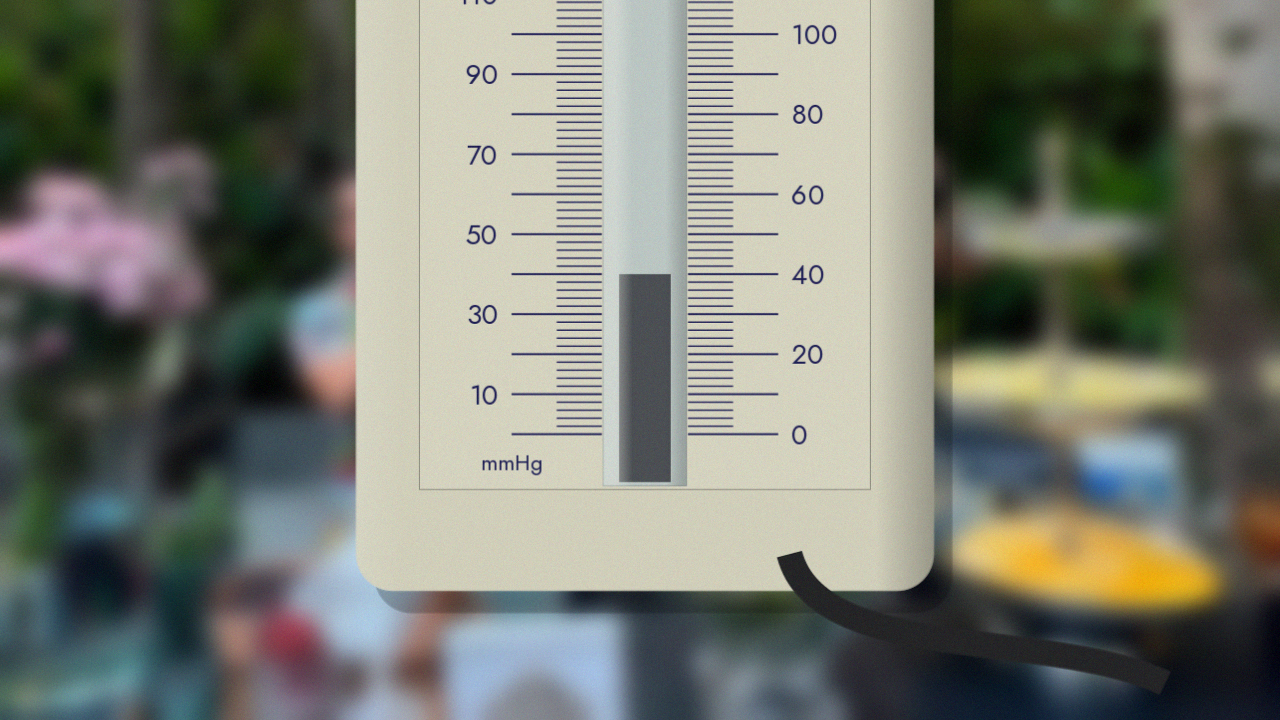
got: 40 mmHg
